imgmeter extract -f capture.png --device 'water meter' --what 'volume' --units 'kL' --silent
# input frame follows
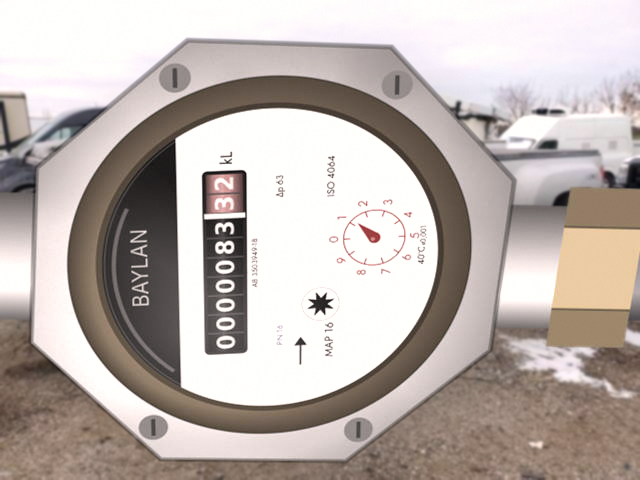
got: 83.321 kL
